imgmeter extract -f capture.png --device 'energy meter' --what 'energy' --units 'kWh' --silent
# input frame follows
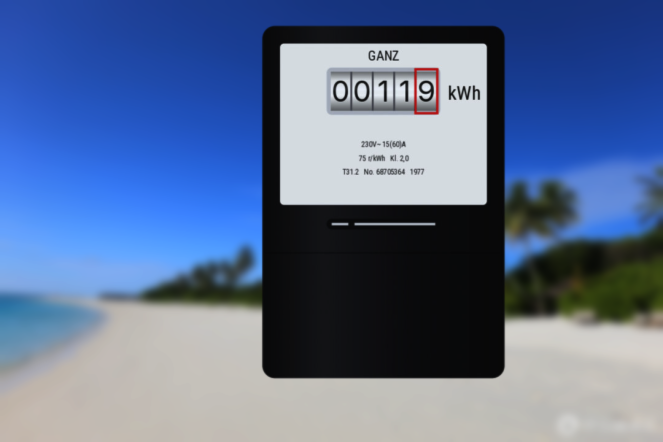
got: 11.9 kWh
